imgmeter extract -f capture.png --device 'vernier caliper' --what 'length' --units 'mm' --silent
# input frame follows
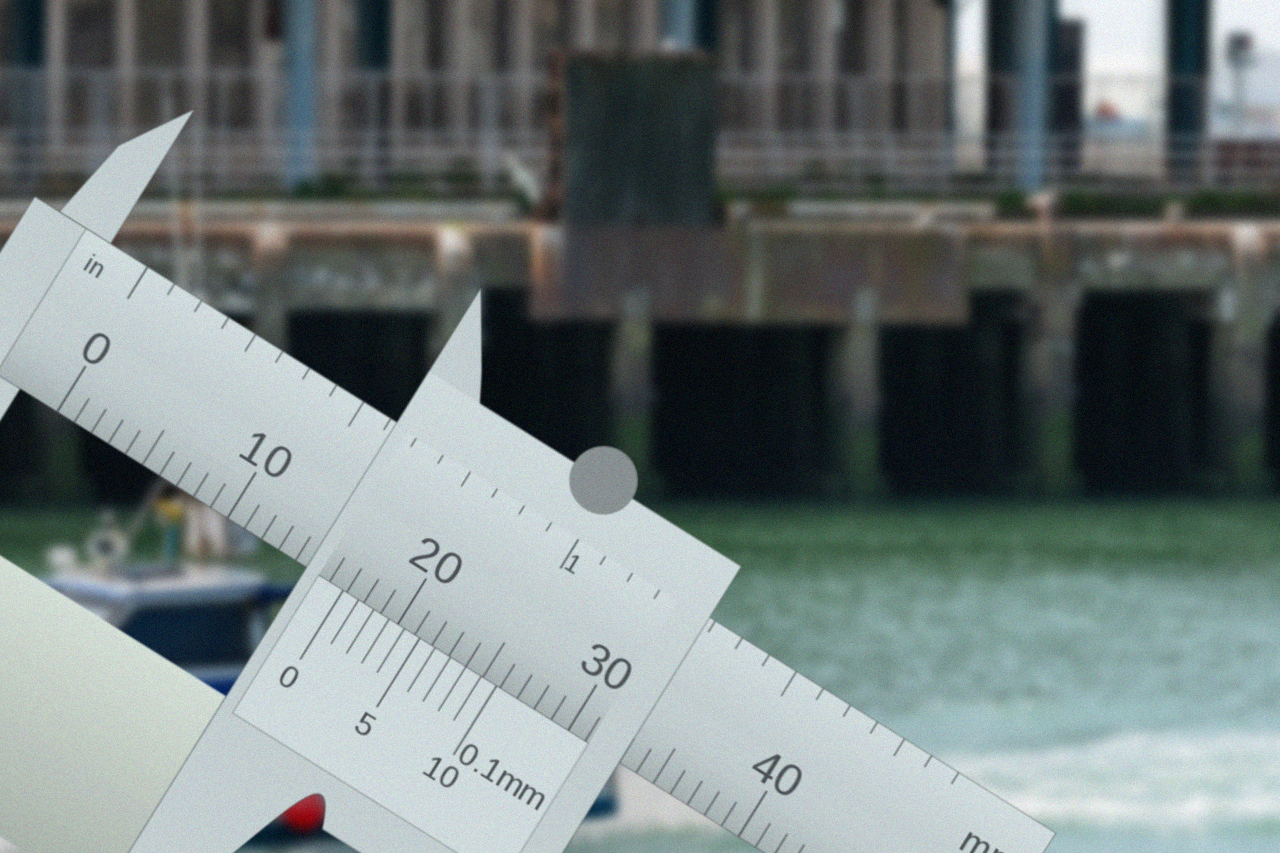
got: 16.8 mm
